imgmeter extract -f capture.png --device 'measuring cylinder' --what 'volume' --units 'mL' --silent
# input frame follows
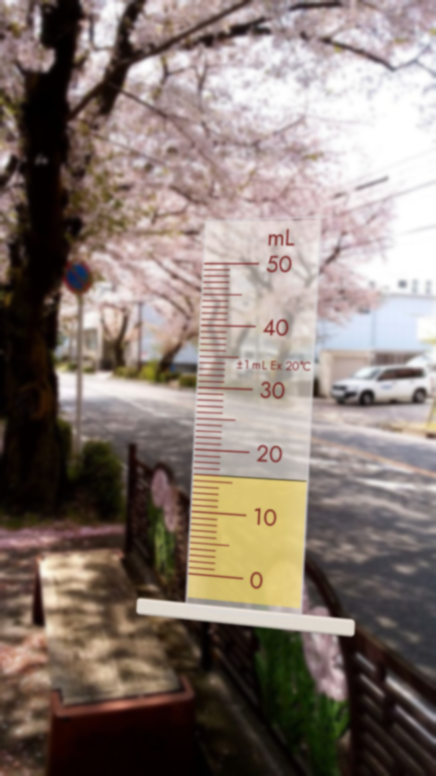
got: 16 mL
